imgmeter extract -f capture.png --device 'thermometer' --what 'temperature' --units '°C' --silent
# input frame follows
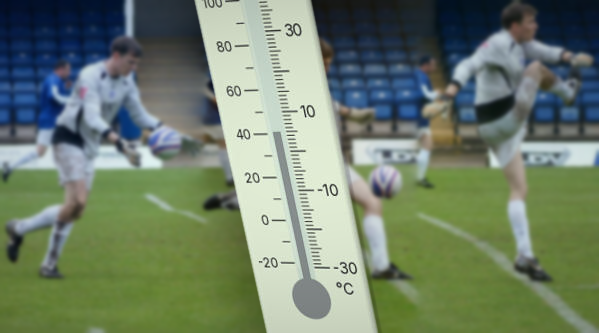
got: 5 °C
